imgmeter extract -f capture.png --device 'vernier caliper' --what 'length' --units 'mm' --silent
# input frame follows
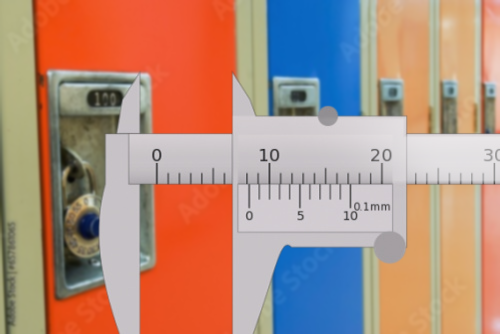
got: 8.2 mm
